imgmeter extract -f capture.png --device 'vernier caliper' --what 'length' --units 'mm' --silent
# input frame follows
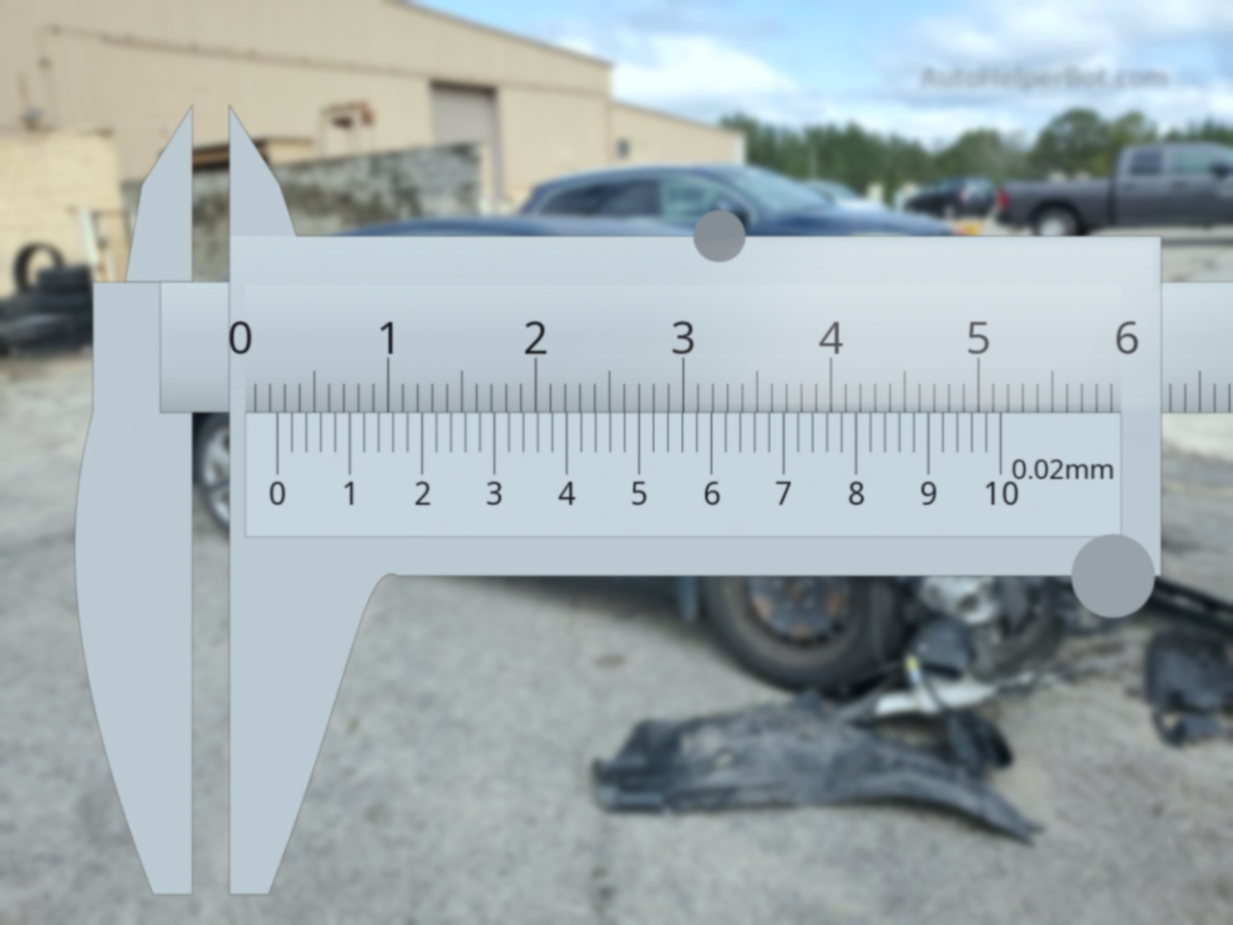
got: 2.5 mm
